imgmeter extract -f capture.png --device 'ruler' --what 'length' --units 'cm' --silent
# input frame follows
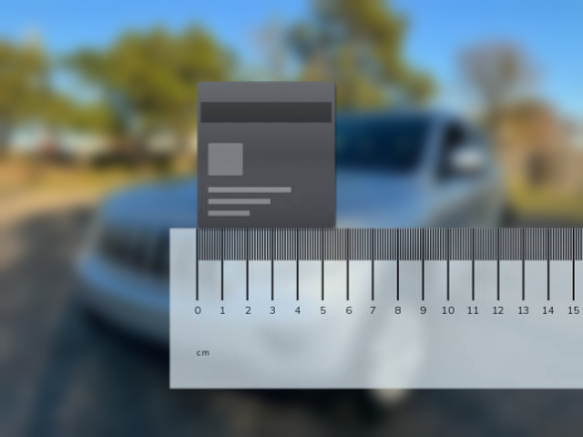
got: 5.5 cm
